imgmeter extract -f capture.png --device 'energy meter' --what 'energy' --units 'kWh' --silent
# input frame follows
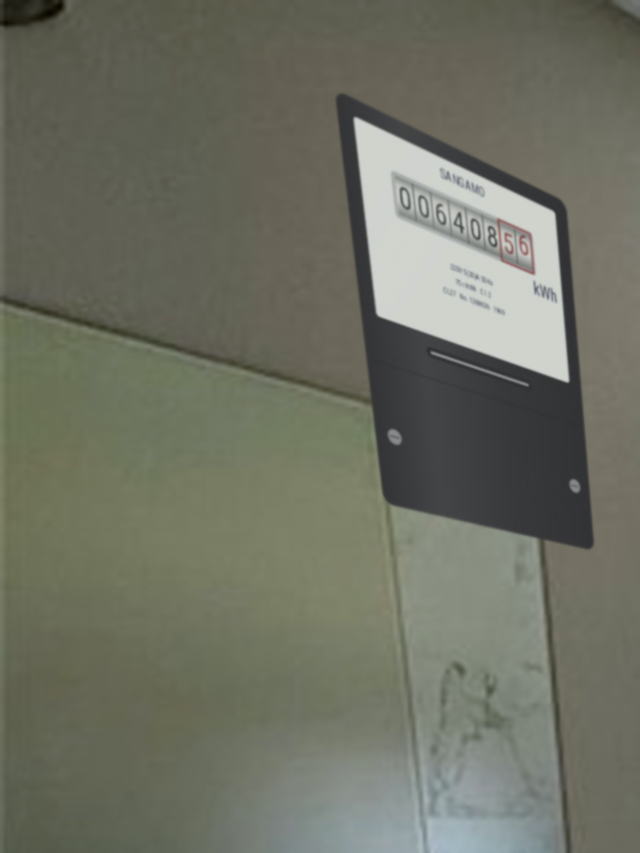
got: 6408.56 kWh
